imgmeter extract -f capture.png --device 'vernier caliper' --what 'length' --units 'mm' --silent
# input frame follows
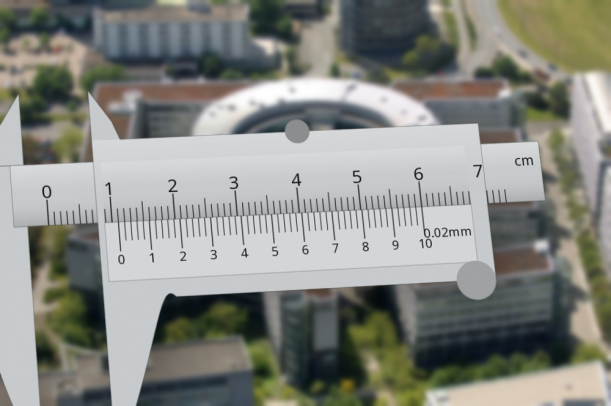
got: 11.0 mm
